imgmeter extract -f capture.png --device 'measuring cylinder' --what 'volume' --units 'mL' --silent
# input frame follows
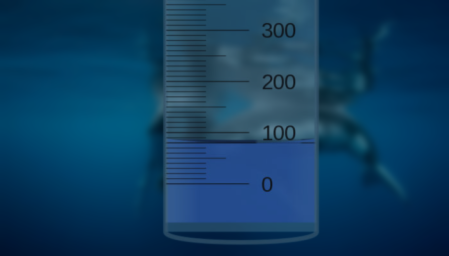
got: 80 mL
